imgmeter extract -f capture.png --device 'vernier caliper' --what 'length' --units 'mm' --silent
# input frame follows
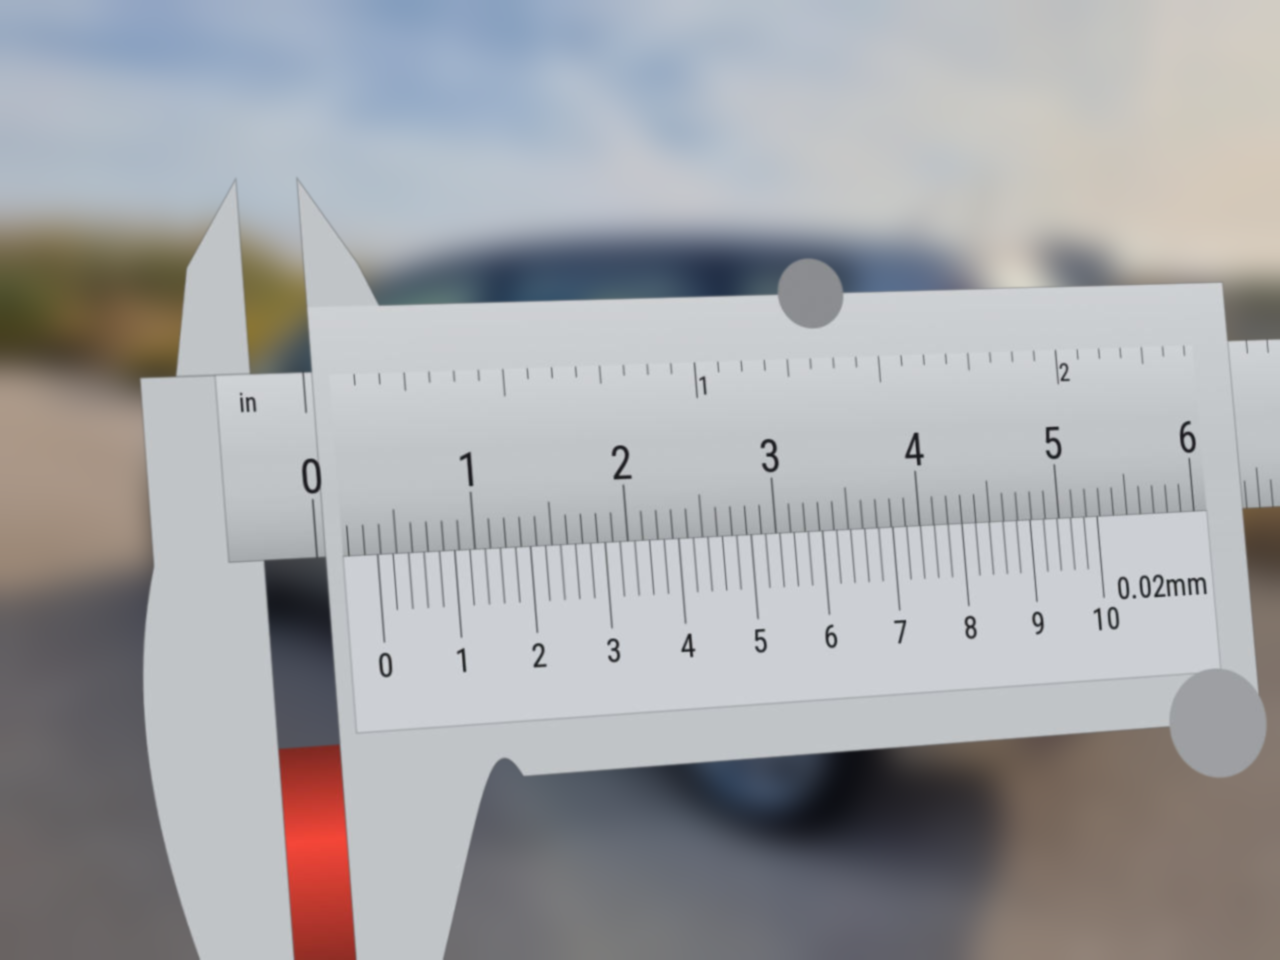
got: 3.8 mm
